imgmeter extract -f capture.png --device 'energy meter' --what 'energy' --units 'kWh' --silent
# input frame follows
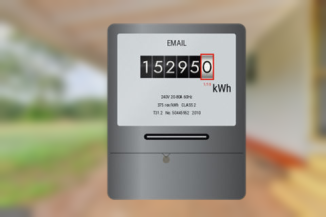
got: 15295.0 kWh
